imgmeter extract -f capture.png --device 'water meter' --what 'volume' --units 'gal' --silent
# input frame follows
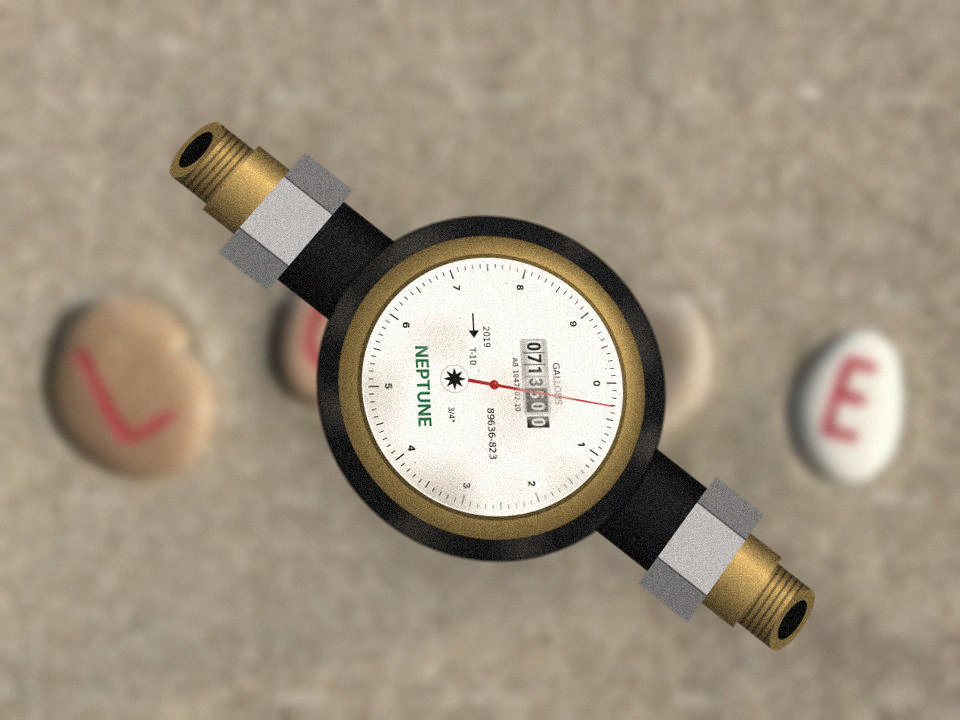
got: 713500.3 gal
